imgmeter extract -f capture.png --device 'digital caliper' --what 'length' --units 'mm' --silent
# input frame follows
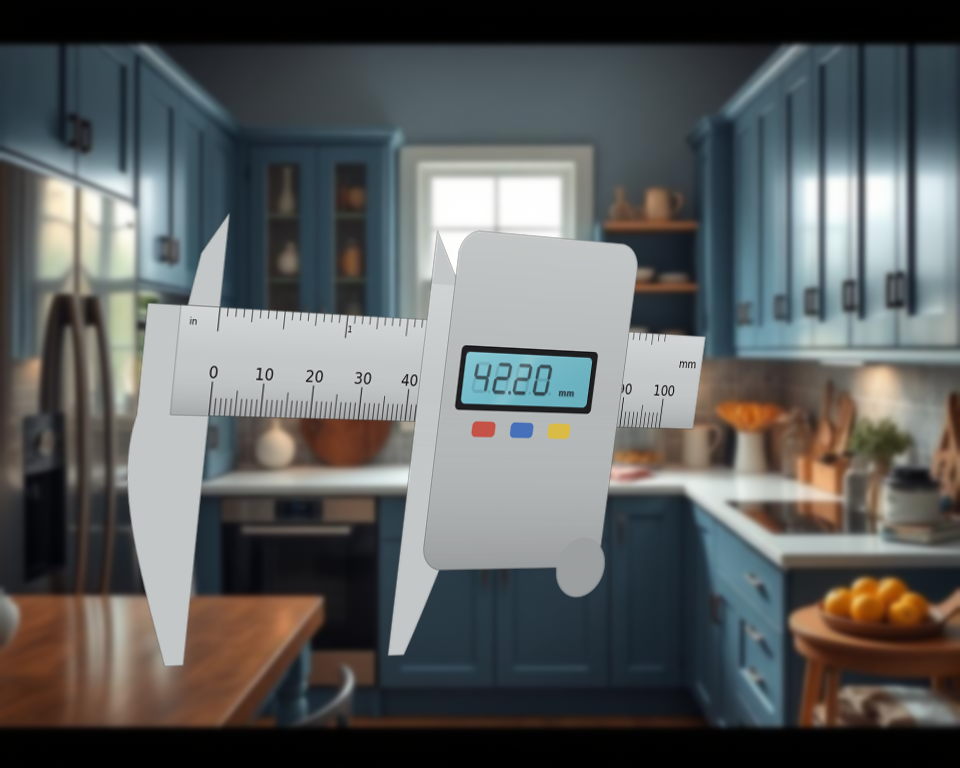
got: 42.20 mm
